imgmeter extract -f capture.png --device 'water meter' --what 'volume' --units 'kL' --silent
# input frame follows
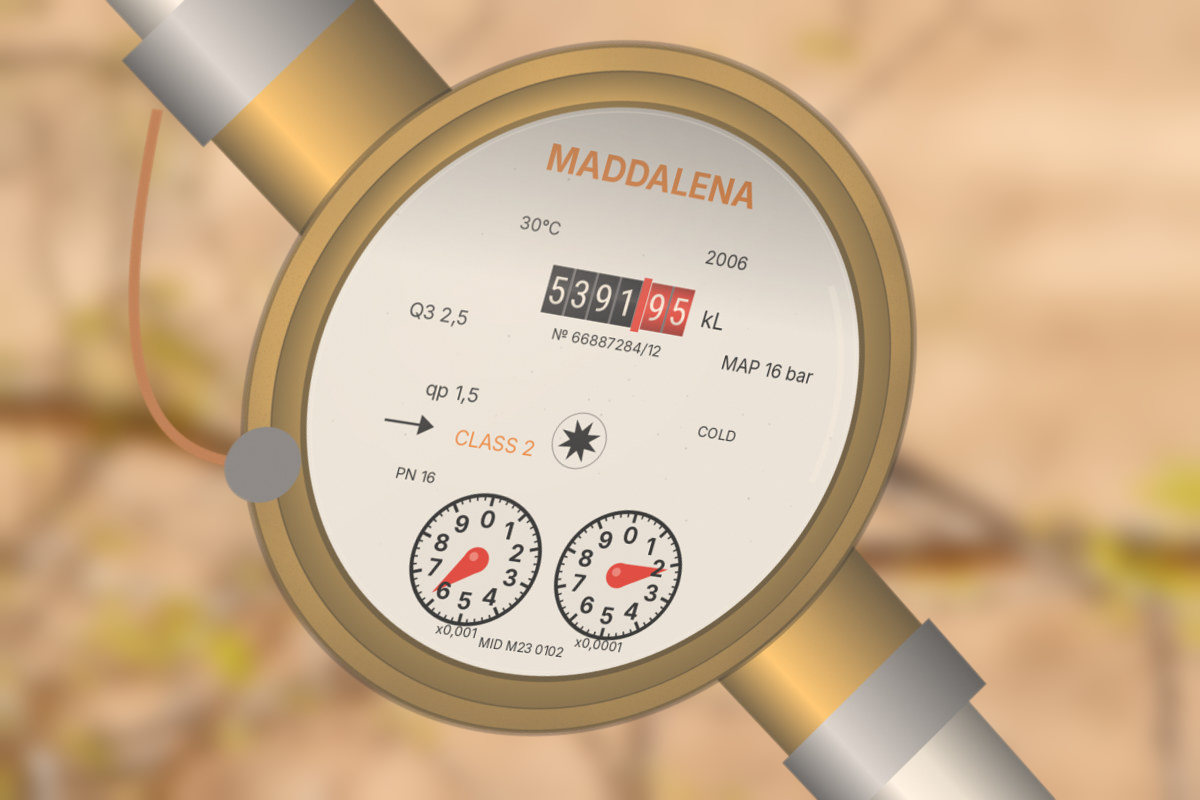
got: 5391.9562 kL
